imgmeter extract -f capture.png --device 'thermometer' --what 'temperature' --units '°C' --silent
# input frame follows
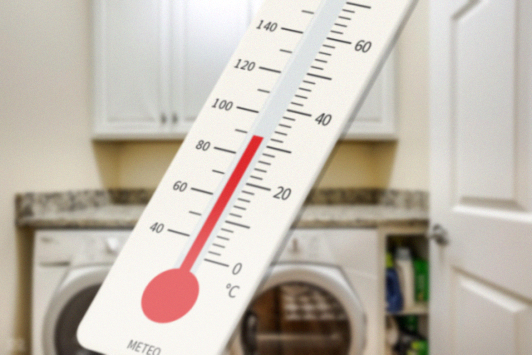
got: 32 °C
